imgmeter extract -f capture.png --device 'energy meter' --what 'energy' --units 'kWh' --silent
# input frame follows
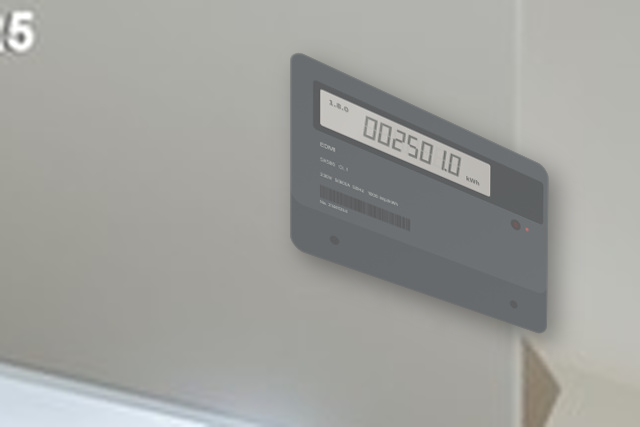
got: 2501.0 kWh
